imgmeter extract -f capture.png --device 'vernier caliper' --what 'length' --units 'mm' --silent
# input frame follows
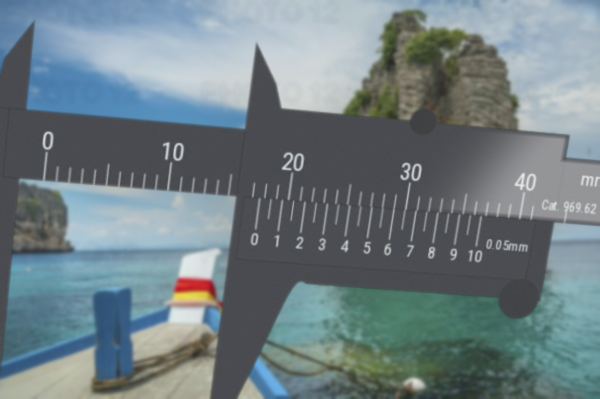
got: 17.6 mm
